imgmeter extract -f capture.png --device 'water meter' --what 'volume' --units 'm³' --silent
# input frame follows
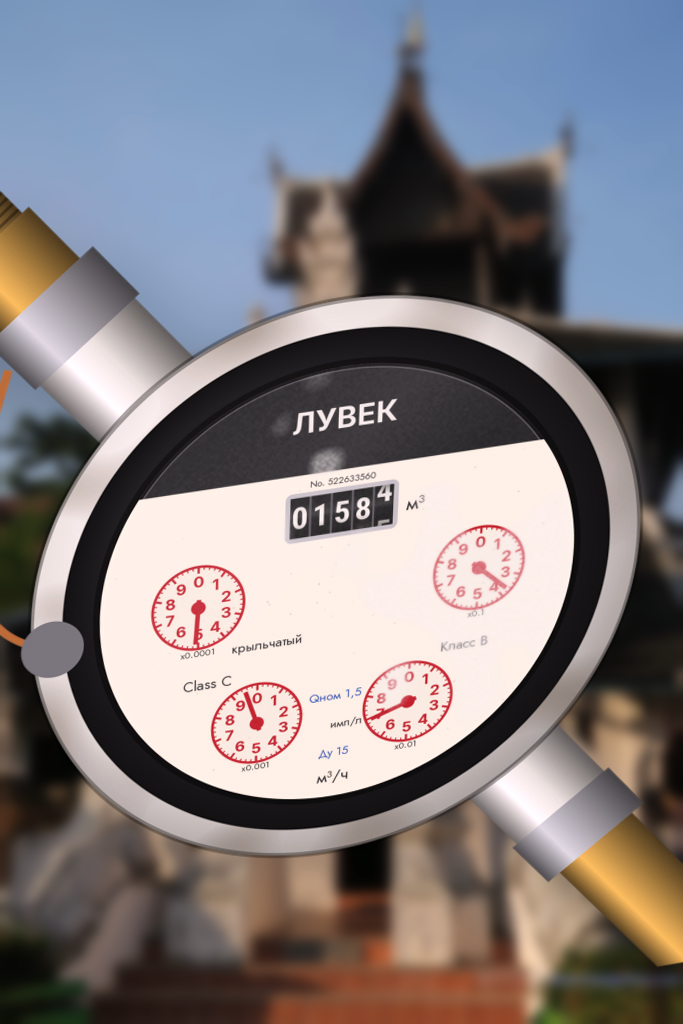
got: 1584.3695 m³
